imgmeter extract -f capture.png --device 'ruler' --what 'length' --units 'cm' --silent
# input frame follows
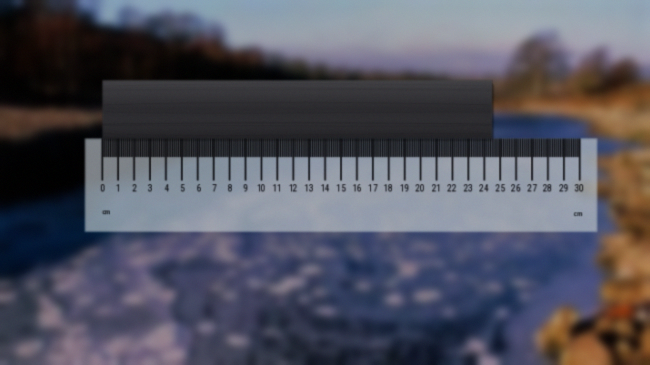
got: 24.5 cm
